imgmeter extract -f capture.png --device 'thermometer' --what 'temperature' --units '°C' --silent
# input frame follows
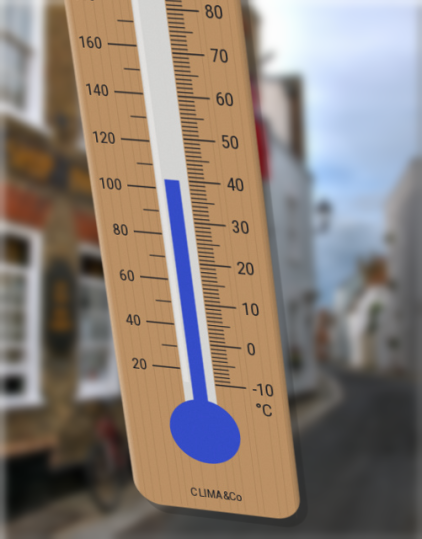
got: 40 °C
